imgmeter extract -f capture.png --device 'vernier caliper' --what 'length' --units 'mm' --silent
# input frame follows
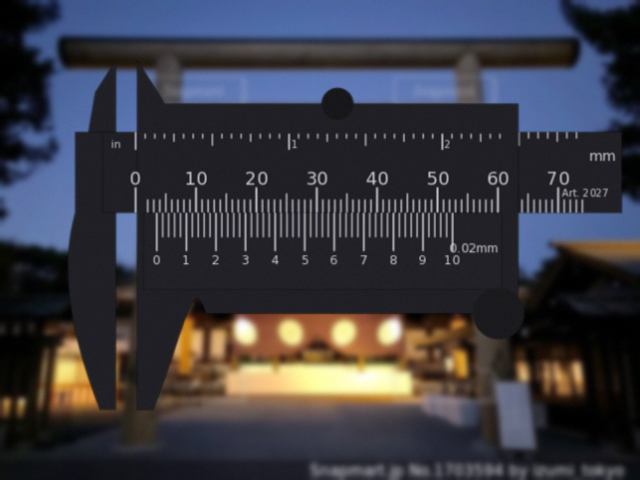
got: 3.5 mm
